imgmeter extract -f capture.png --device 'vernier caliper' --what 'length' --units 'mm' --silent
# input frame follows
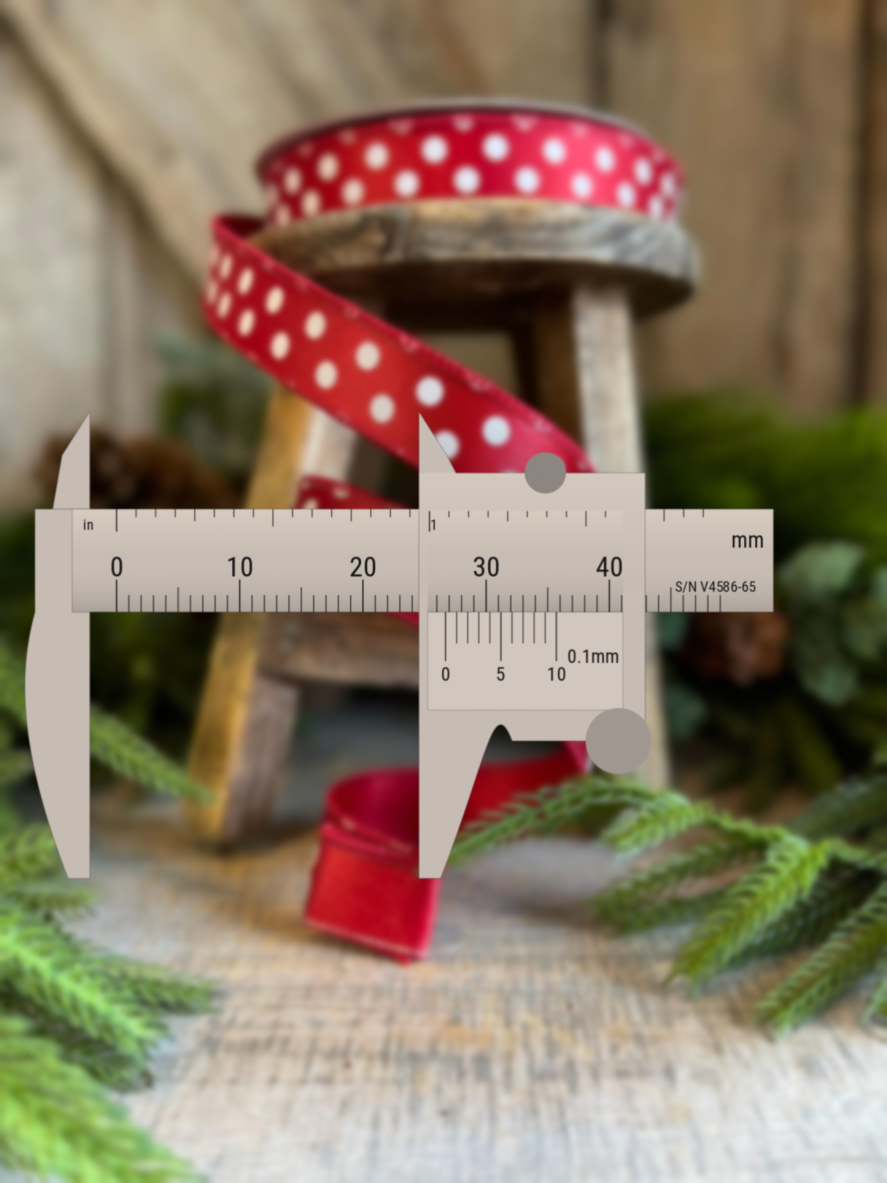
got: 26.7 mm
